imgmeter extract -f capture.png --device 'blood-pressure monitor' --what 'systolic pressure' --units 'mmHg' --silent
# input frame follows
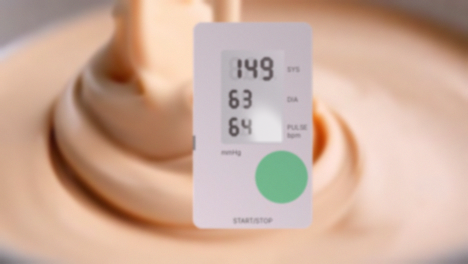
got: 149 mmHg
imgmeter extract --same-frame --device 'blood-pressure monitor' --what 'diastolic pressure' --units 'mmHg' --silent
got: 63 mmHg
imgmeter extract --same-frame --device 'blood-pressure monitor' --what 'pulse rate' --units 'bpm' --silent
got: 64 bpm
